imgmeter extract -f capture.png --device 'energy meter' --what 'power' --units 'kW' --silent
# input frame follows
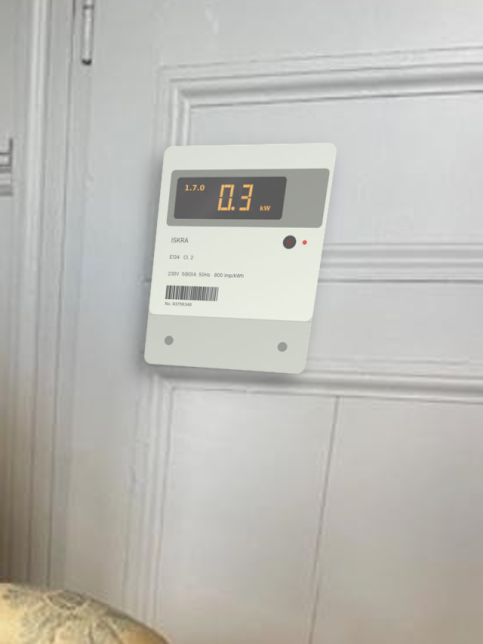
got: 0.3 kW
